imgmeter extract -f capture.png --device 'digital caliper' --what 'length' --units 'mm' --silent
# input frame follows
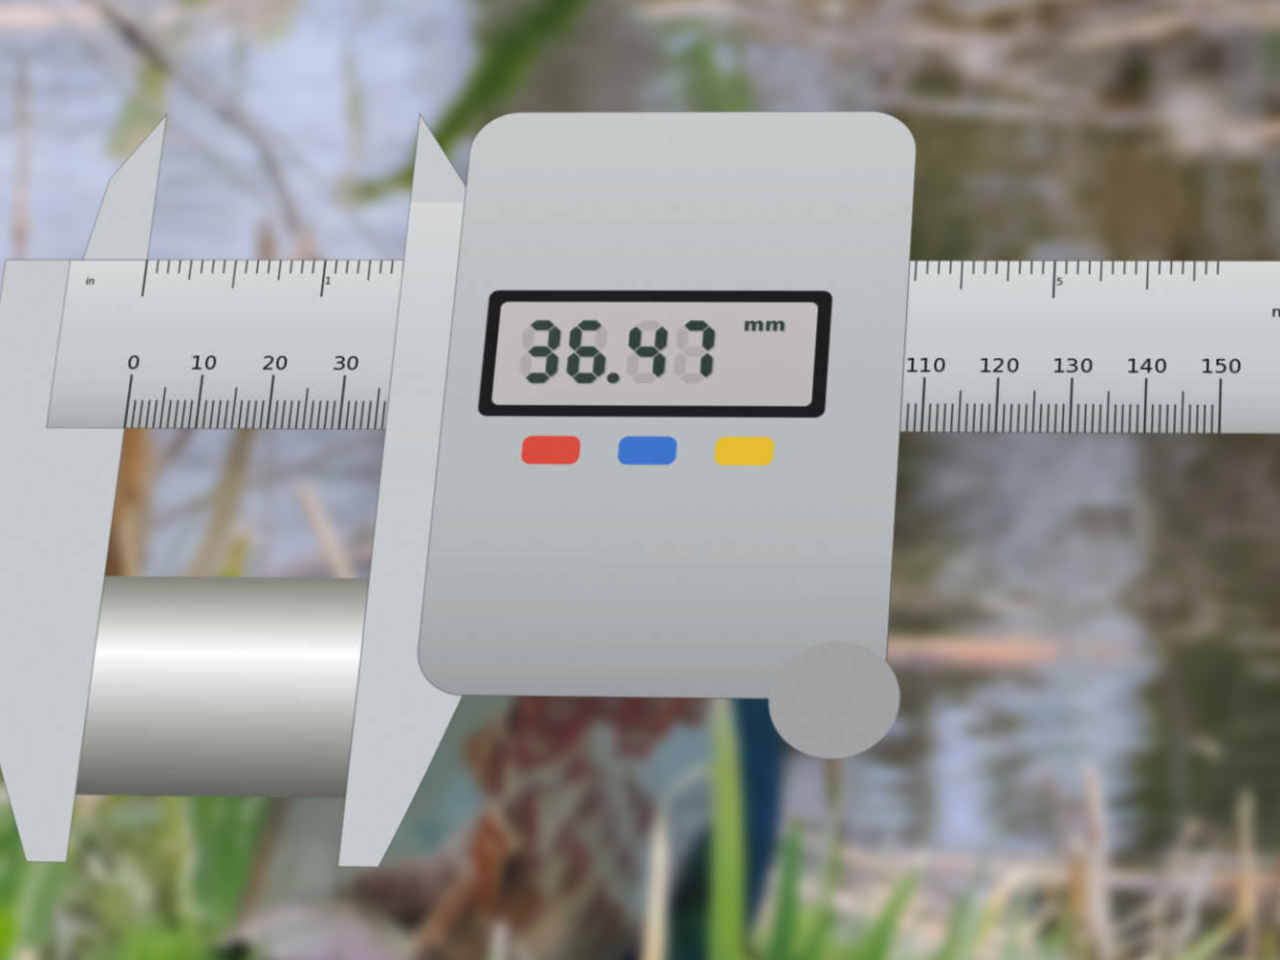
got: 36.47 mm
